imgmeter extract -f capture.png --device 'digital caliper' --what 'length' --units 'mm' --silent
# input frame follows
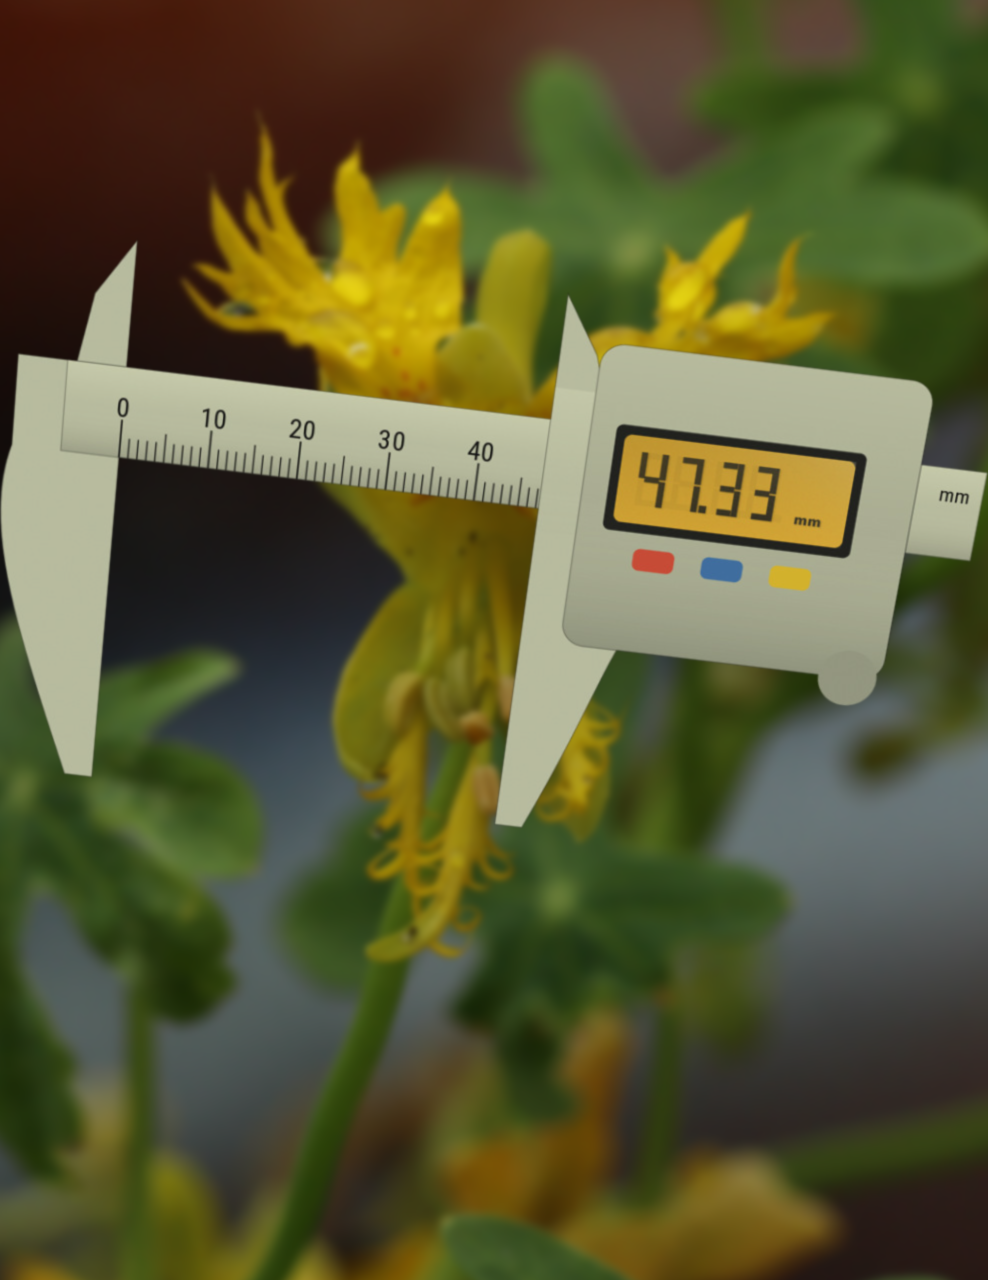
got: 47.33 mm
